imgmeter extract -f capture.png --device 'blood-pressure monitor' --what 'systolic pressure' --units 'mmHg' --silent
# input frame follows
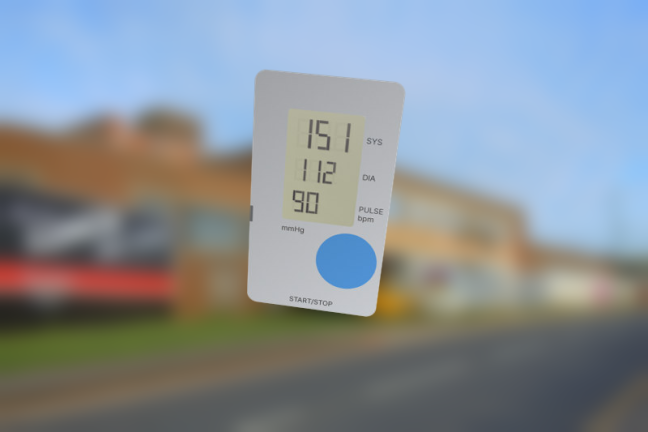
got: 151 mmHg
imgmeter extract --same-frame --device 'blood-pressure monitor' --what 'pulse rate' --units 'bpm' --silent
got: 90 bpm
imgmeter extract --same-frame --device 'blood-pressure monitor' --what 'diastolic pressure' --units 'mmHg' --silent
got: 112 mmHg
